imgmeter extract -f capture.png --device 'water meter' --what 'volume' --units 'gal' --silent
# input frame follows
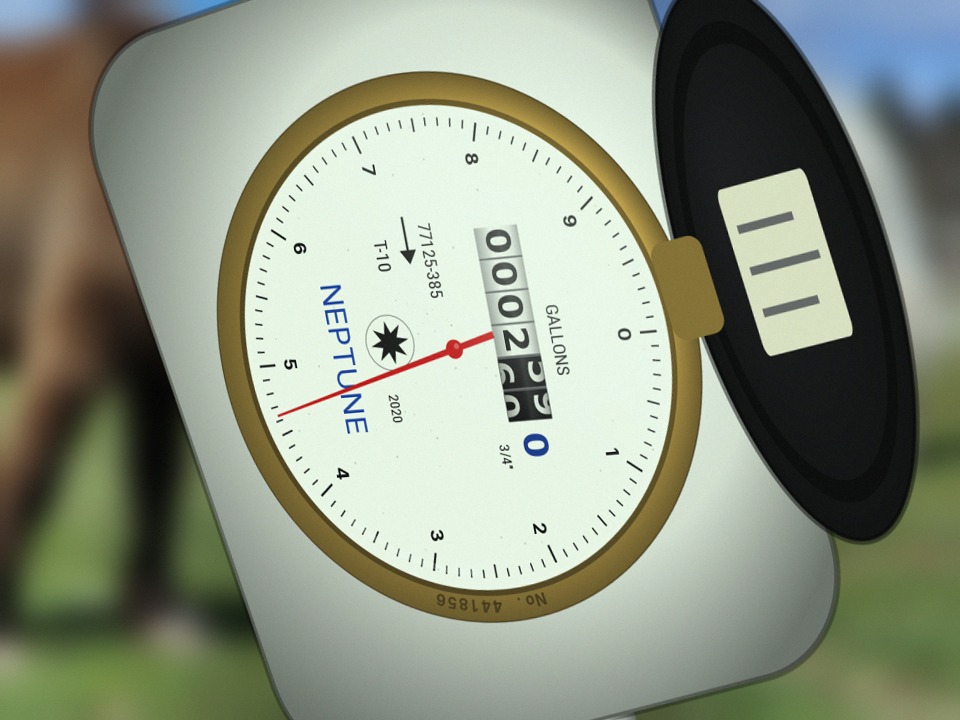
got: 2594.6 gal
